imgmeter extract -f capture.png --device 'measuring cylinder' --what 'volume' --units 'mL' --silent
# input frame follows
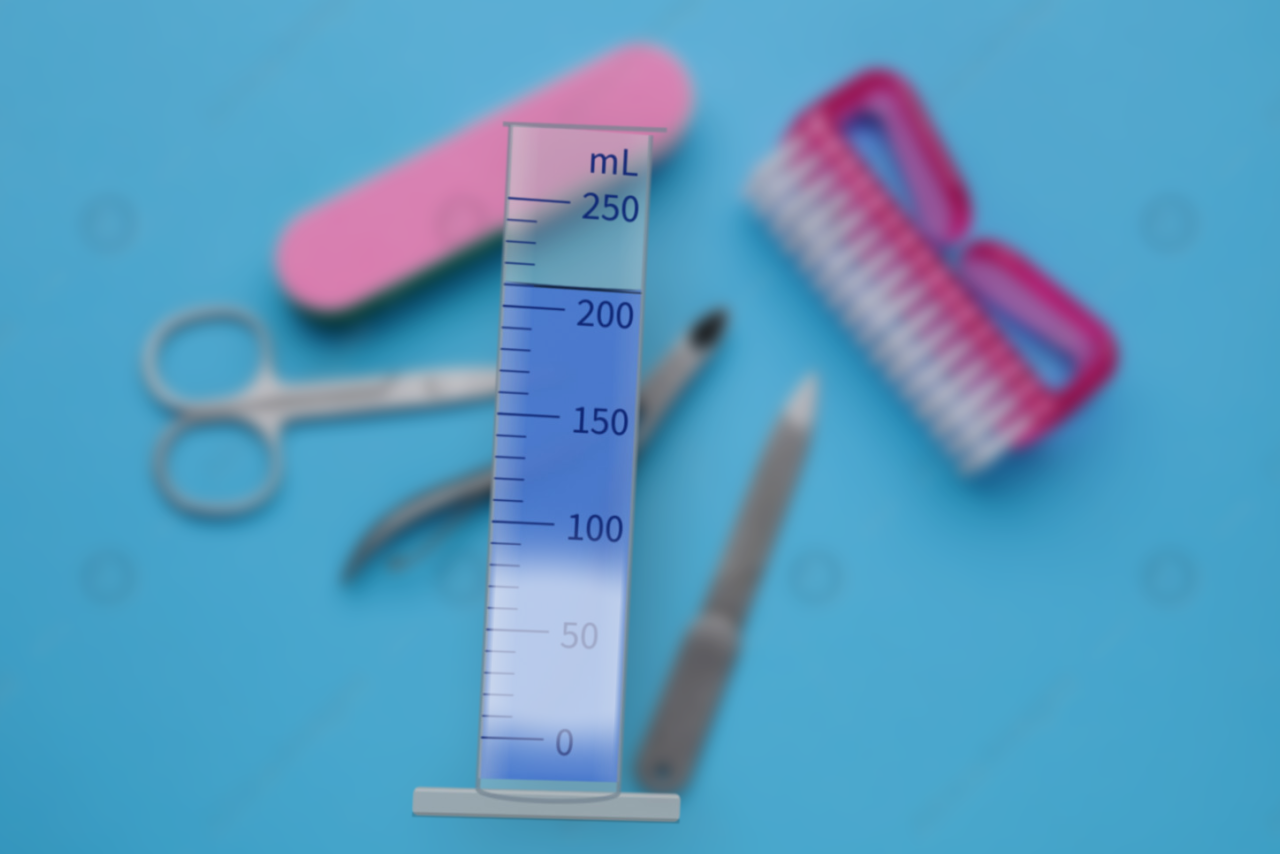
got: 210 mL
